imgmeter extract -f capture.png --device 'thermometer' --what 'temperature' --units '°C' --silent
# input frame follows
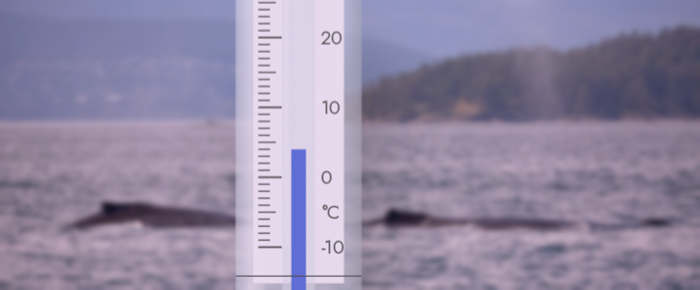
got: 4 °C
